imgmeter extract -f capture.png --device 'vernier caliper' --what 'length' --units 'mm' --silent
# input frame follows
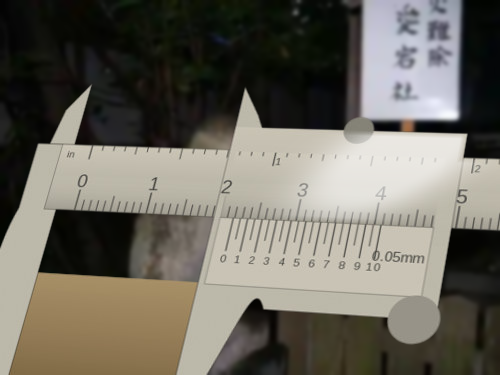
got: 21.8 mm
